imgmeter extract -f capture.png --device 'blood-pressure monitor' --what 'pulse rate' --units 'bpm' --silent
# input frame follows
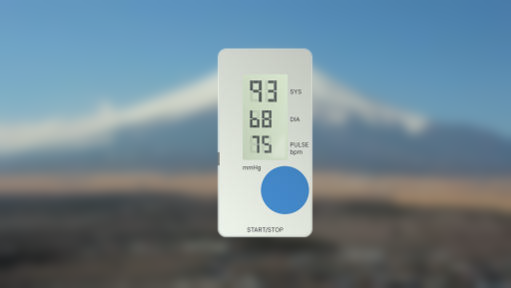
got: 75 bpm
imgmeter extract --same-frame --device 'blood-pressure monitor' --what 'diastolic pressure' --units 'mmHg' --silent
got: 68 mmHg
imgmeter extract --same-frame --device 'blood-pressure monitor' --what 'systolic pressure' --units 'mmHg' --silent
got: 93 mmHg
